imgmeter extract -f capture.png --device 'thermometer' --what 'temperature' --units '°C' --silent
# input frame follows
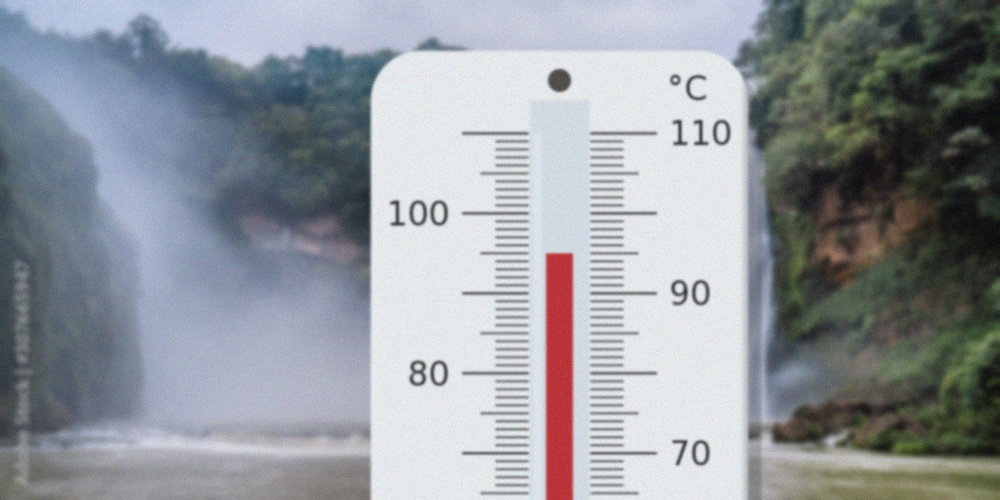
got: 95 °C
